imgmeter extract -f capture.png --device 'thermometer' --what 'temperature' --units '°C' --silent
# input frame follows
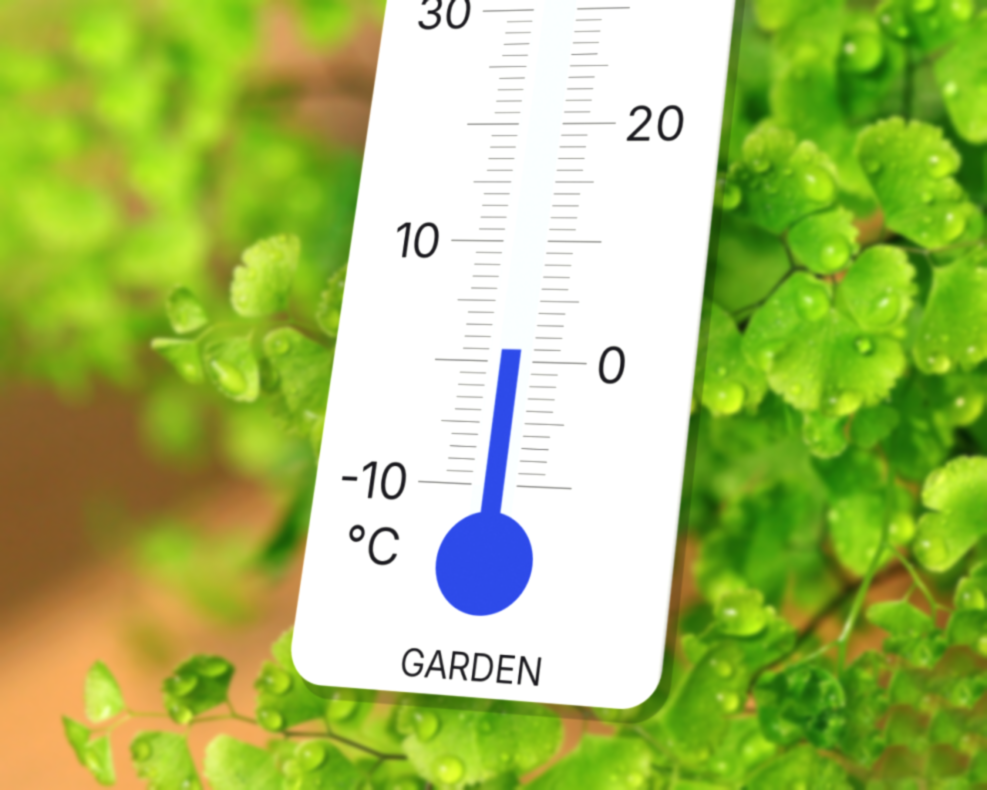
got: 1 °C
